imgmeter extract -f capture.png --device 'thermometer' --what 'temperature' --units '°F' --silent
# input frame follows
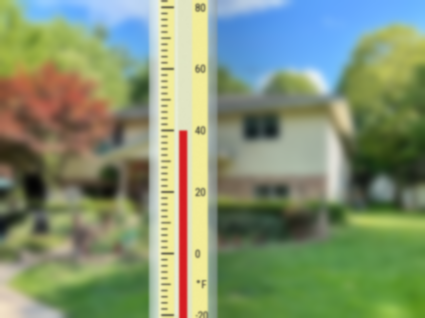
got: 40 °F
